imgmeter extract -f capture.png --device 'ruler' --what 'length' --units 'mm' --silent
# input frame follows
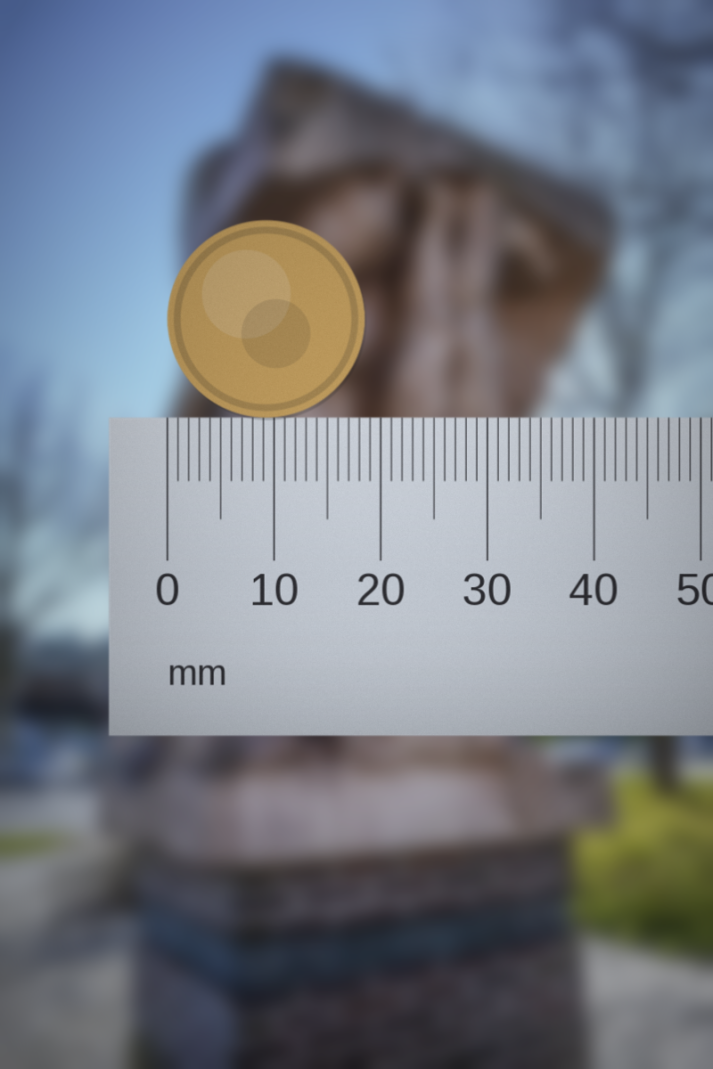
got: 18.5 mm
